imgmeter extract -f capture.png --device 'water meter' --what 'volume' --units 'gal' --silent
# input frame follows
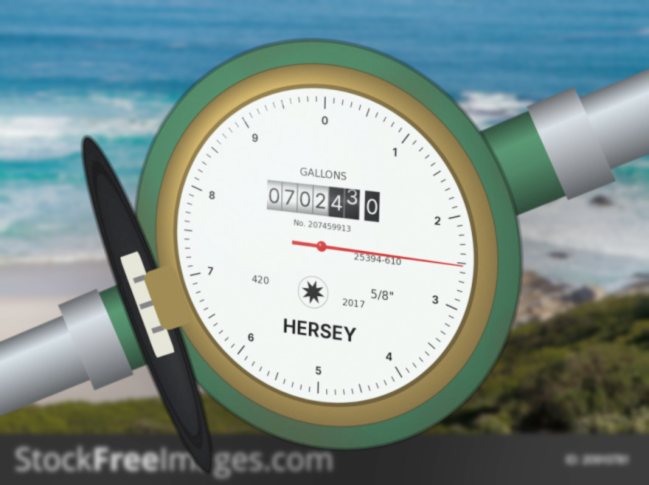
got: 702432.5 gal
